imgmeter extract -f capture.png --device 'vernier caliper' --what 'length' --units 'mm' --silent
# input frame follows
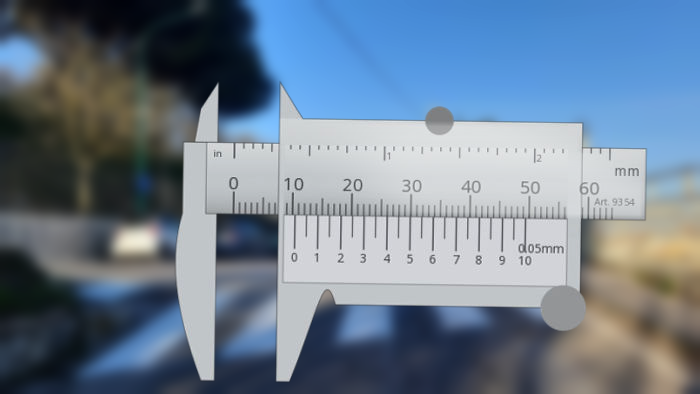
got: 10.4 mm
